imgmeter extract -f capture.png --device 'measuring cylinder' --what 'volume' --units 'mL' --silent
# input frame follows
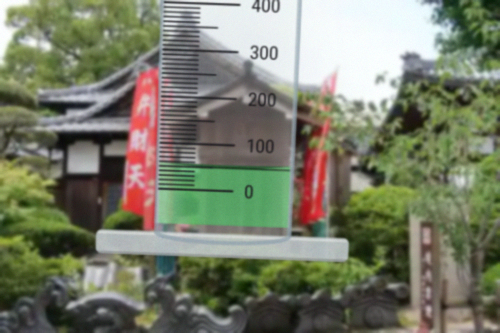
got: 50 mL
